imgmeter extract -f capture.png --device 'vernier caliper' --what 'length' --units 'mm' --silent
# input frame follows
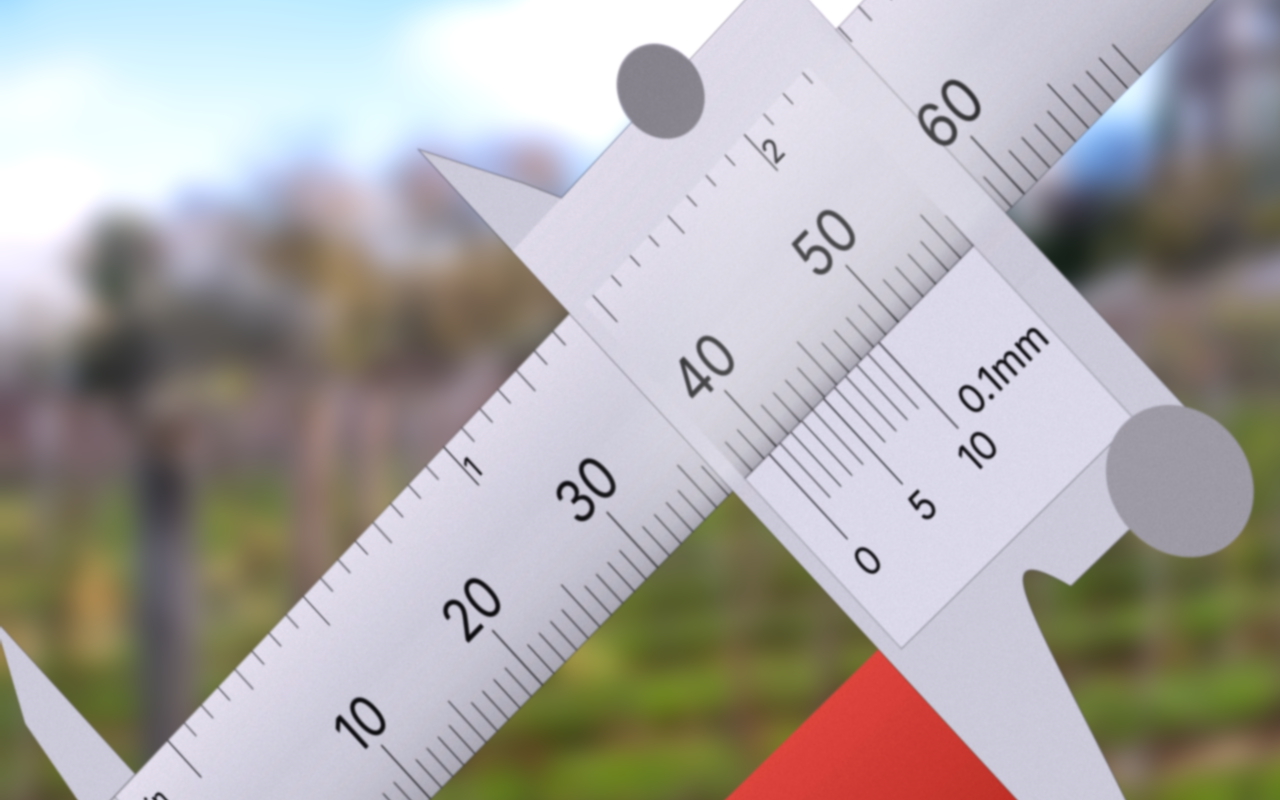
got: 39.4 mm
